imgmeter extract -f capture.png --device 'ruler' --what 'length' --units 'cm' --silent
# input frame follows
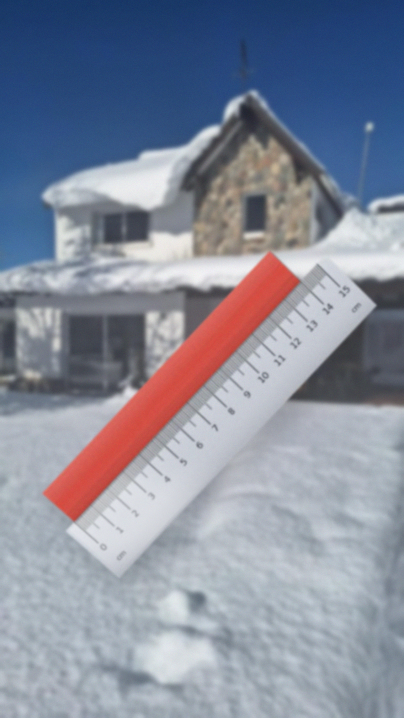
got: 14 cm
